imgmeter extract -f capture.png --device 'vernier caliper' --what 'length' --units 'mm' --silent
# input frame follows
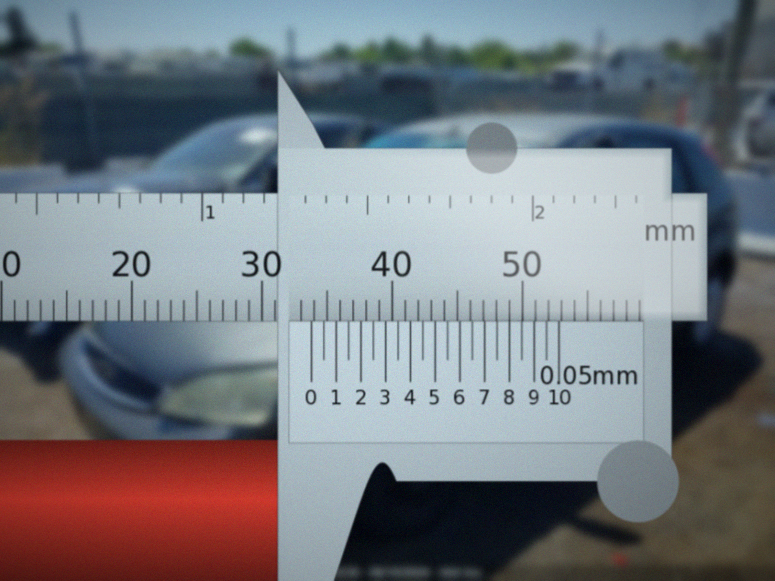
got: 33.8 mm
